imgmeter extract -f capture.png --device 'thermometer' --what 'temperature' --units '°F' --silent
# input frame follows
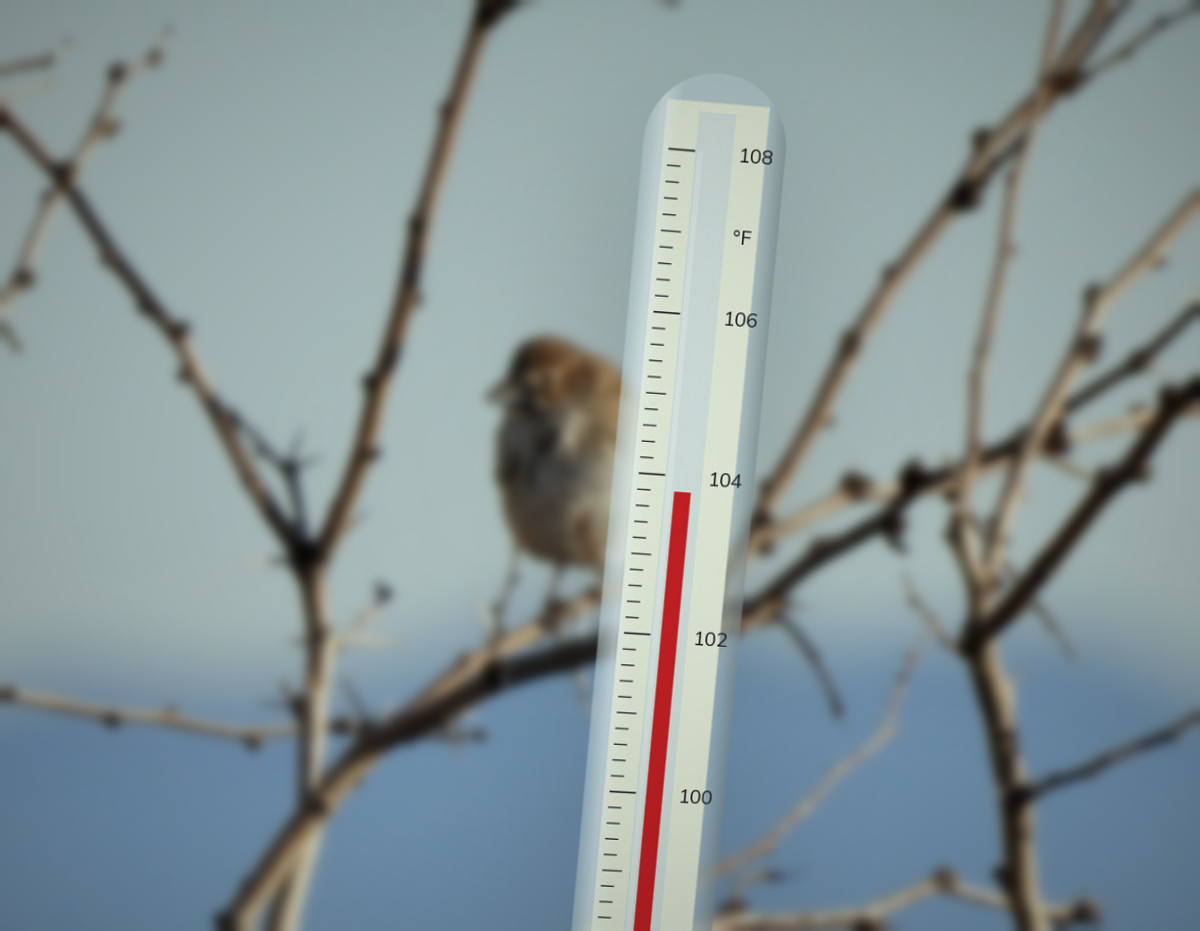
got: 103.8 °F
